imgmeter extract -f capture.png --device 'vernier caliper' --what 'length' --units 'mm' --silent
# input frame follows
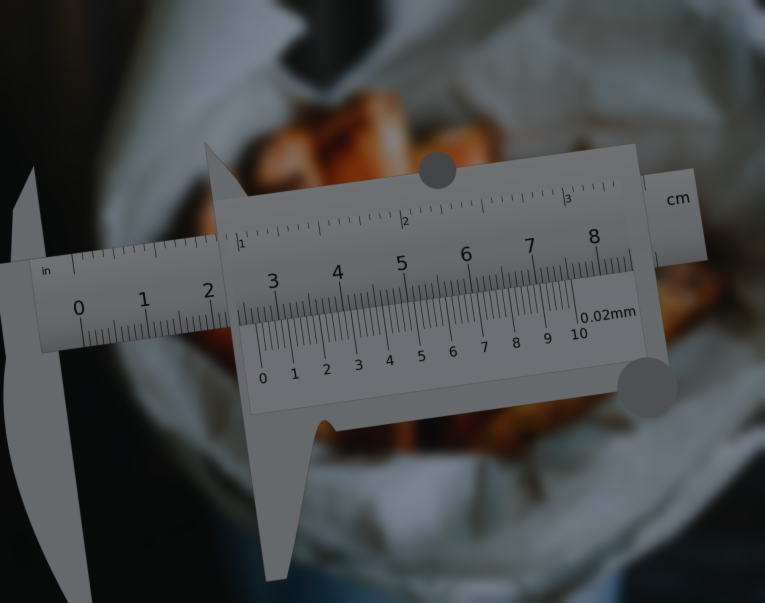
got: 26.4 mm
